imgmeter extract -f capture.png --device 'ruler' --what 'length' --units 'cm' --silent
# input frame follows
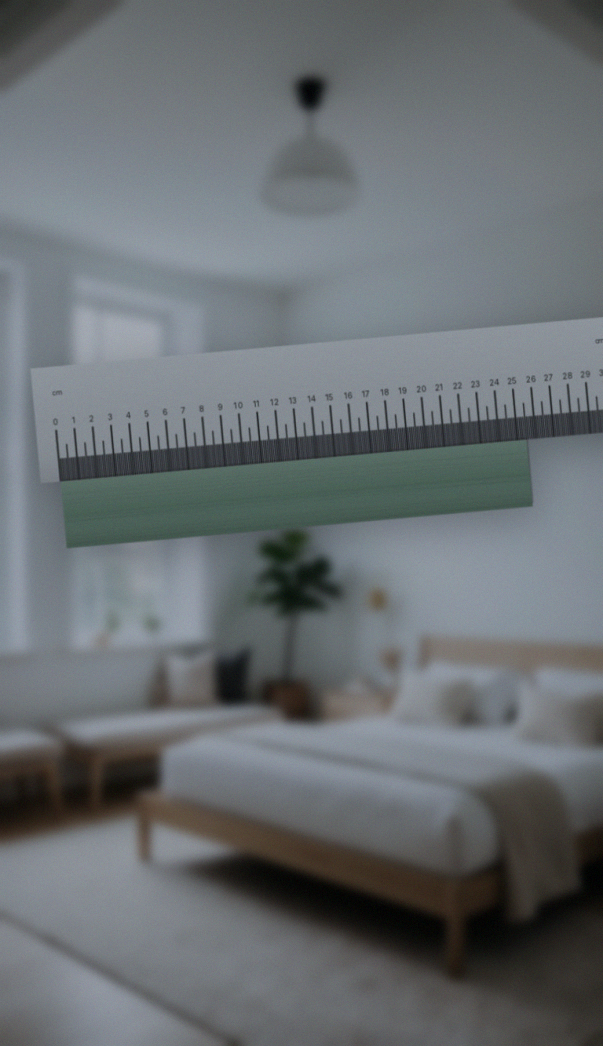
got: 25.5 cm
